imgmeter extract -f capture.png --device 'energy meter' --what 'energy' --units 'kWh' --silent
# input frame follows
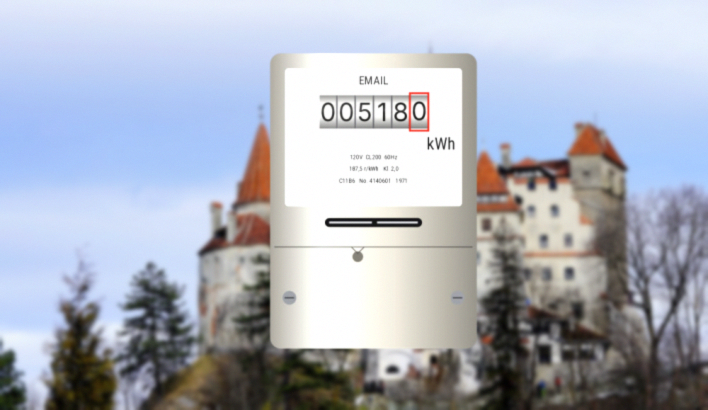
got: 518.0 kWh
